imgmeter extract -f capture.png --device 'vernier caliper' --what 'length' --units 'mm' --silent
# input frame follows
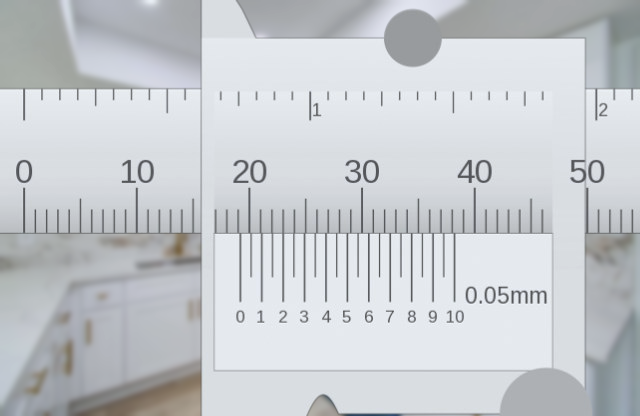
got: 19.2 mm
